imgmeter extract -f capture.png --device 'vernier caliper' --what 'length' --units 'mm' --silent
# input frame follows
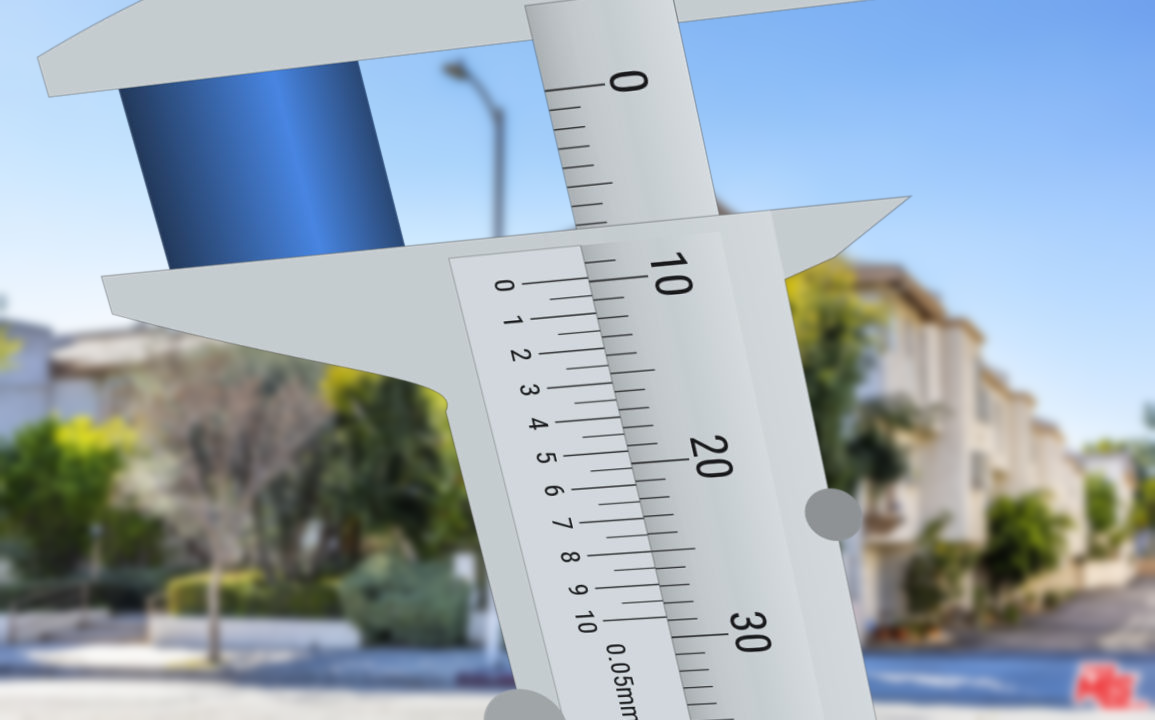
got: 9.8 mm
